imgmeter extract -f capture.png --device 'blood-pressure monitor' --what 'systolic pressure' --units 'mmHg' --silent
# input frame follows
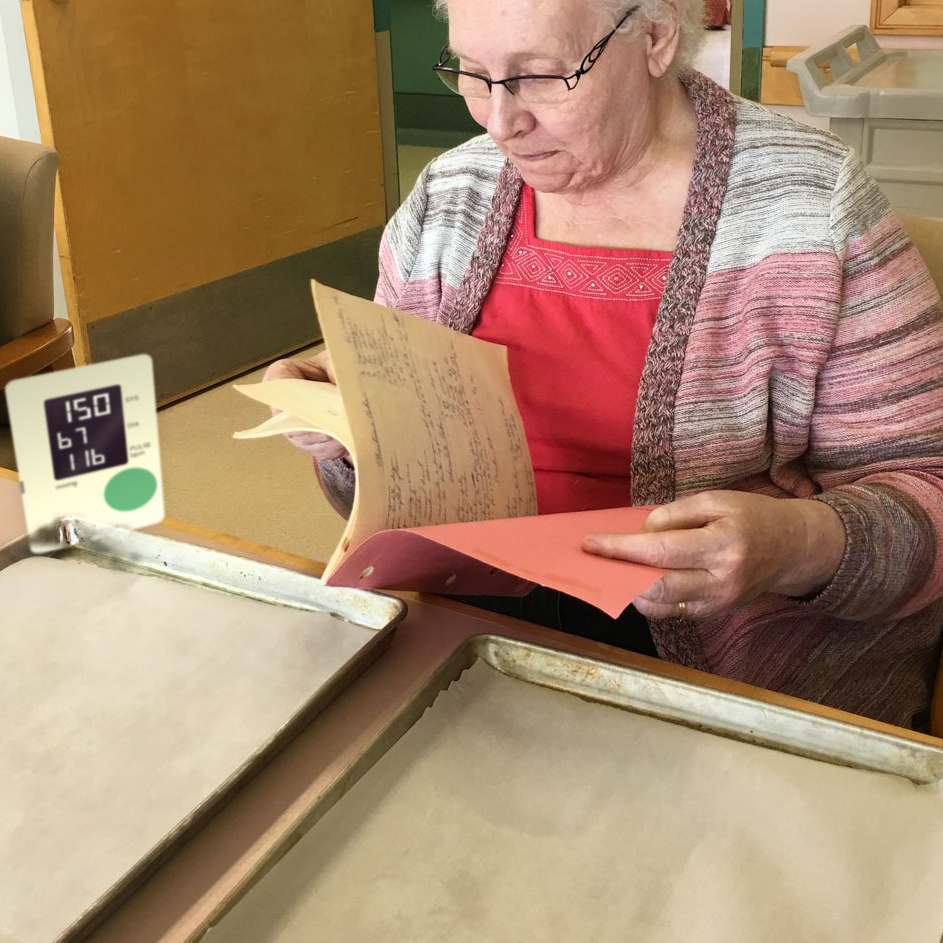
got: 150 mmHg
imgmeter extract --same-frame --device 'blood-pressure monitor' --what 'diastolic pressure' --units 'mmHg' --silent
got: 67 mmHg
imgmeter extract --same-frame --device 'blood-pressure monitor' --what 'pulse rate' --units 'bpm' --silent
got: 116 bpm
